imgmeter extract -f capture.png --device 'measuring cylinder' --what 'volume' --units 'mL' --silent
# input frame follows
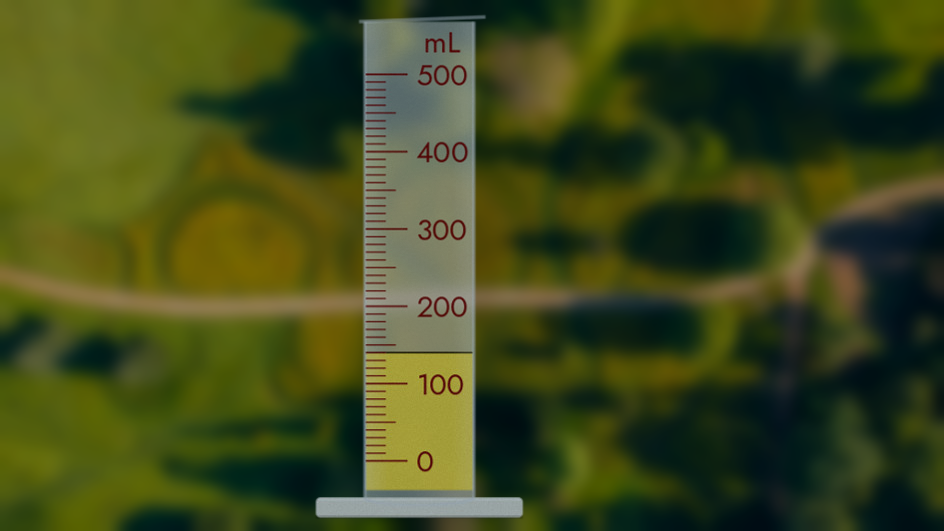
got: 140 mL
